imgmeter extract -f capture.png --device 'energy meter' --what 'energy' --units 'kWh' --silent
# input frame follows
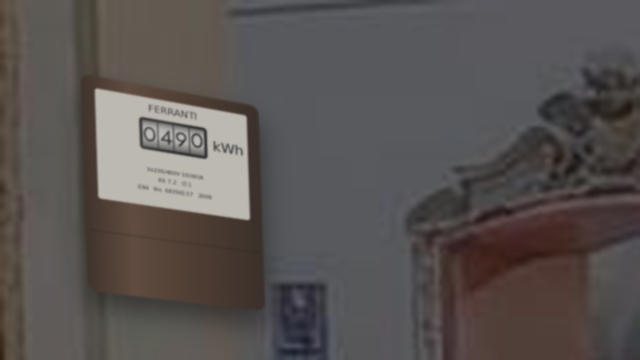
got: 490 kWh
